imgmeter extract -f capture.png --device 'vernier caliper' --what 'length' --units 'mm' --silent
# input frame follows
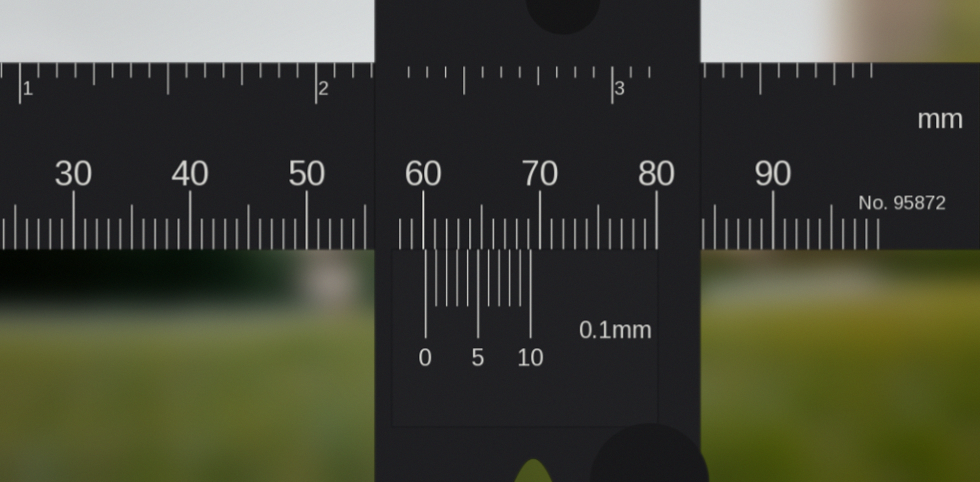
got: 60.2 mm
